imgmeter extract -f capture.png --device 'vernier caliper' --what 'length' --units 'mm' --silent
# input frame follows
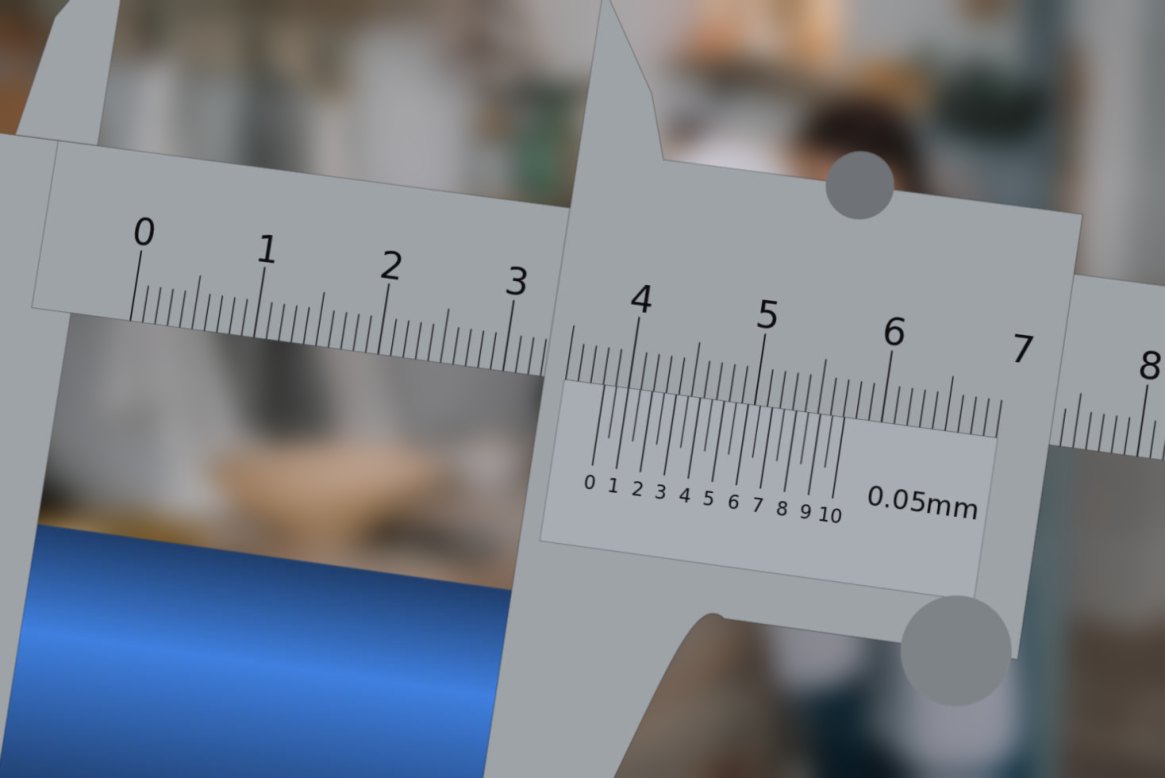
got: 38.1 mm
